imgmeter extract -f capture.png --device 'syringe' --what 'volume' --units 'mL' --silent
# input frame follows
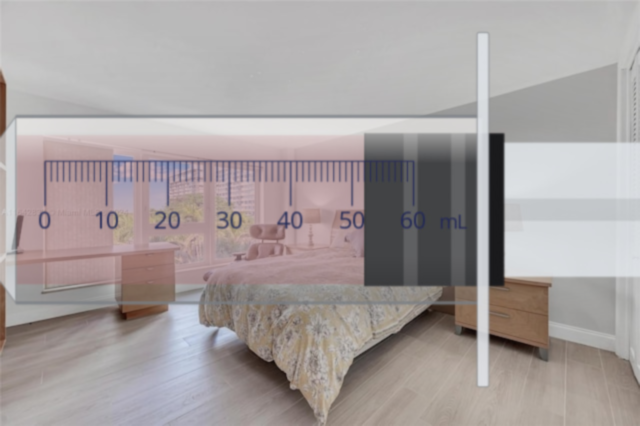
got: 52 mL
